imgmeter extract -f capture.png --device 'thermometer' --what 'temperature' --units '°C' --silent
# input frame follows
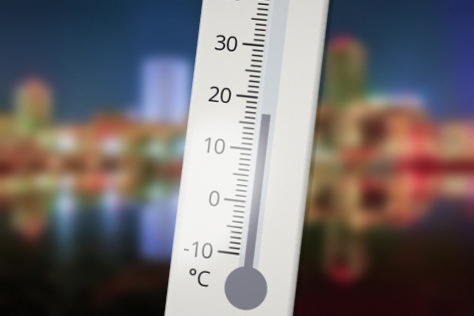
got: 17 °C
